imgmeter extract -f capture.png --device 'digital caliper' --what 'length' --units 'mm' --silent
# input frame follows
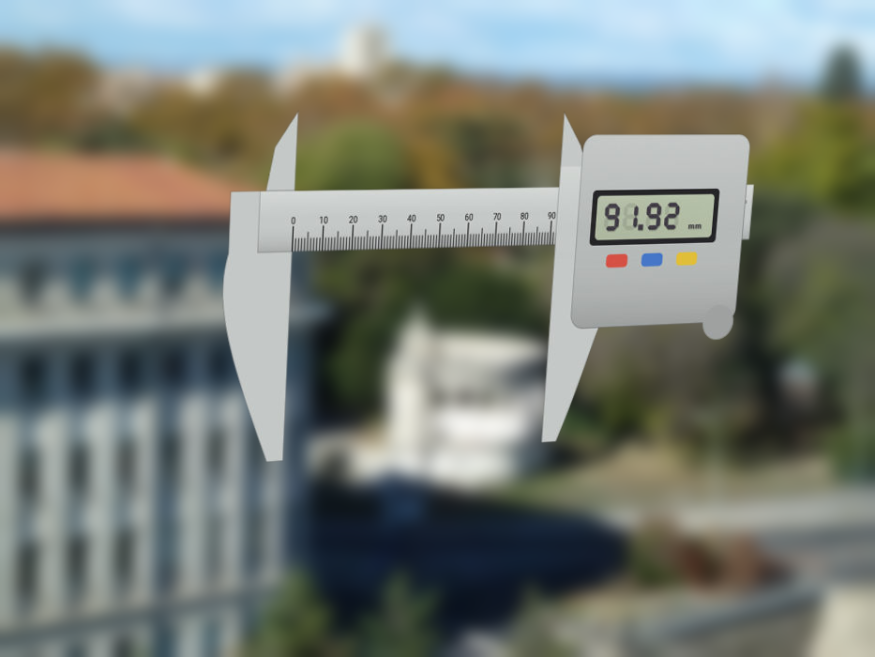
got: 91.92 mm
